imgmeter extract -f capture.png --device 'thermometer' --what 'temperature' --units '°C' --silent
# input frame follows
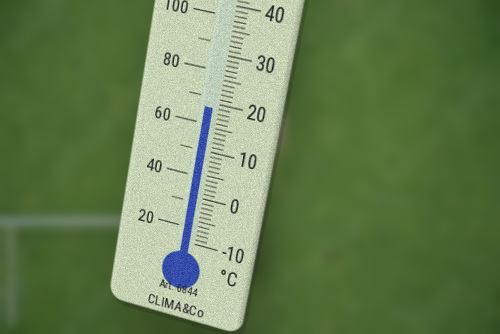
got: 19 °C
